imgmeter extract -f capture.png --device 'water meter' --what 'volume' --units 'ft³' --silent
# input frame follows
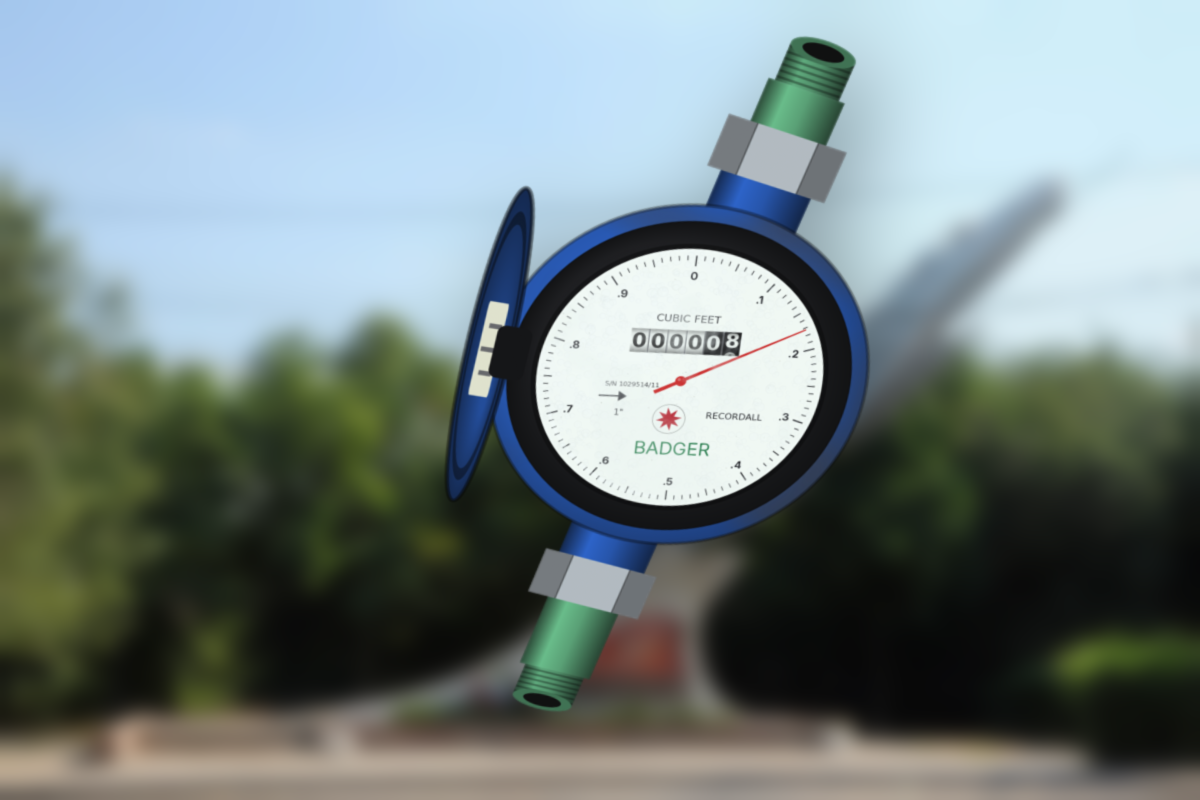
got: 8.17 ft³
